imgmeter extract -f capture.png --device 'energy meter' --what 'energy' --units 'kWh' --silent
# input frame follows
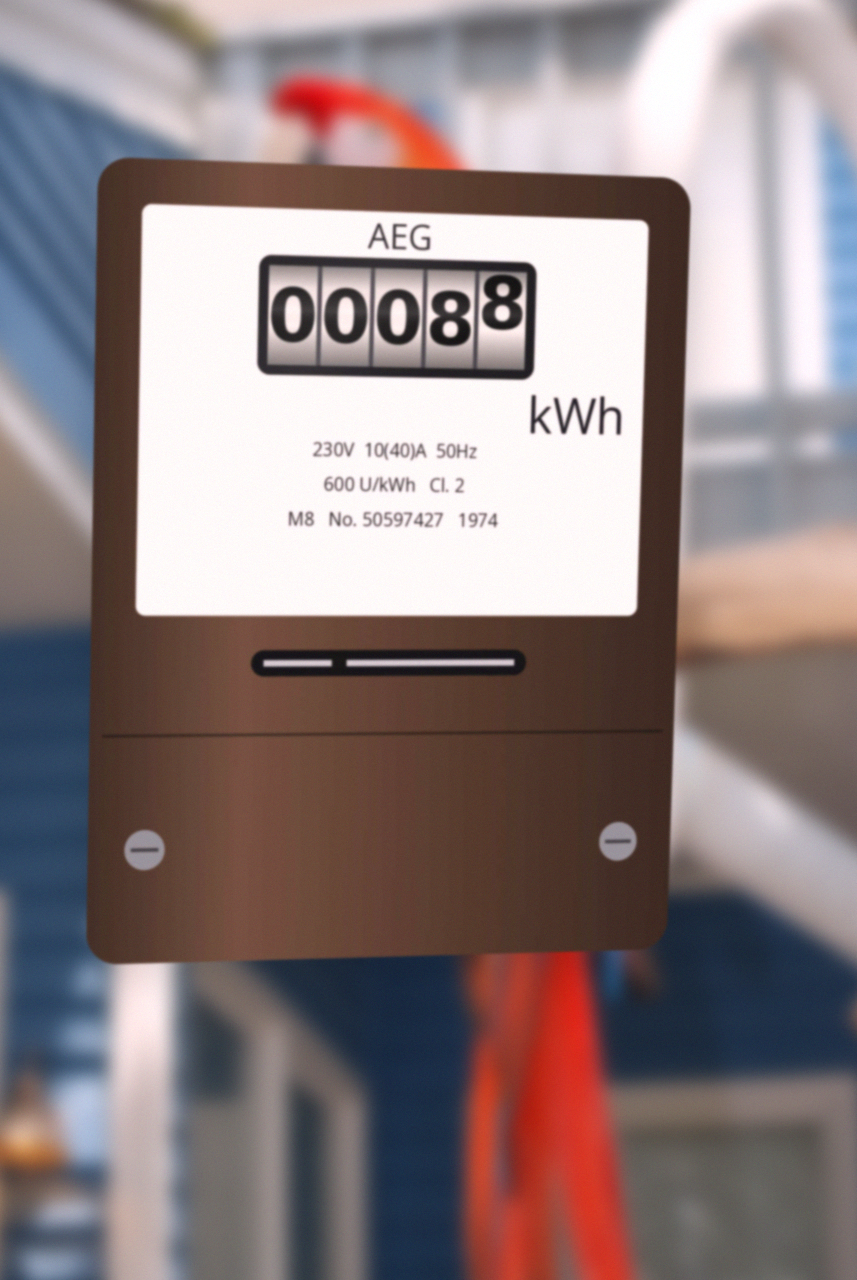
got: 88 kWh
